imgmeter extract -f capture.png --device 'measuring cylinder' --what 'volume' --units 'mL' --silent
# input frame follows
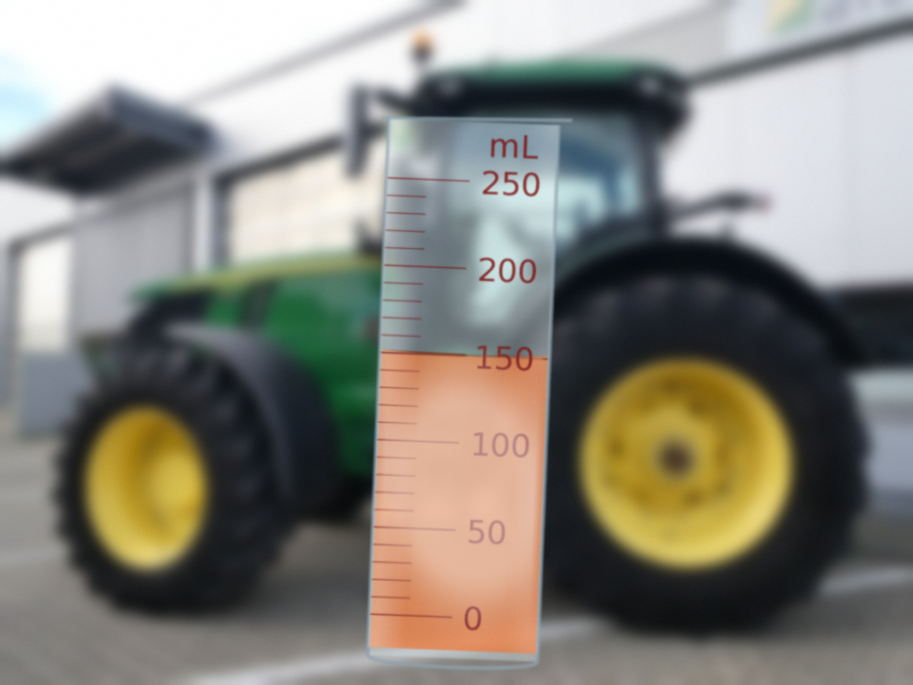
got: 150 mL
